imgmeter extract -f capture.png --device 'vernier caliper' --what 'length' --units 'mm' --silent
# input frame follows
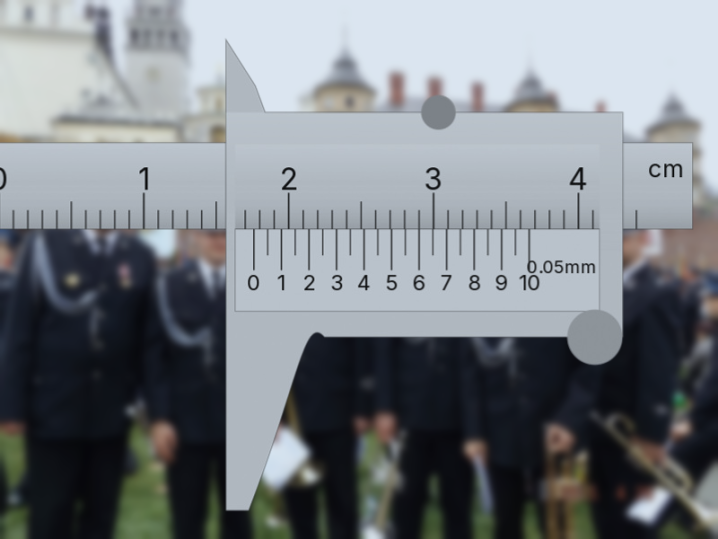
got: 17.6 mm
